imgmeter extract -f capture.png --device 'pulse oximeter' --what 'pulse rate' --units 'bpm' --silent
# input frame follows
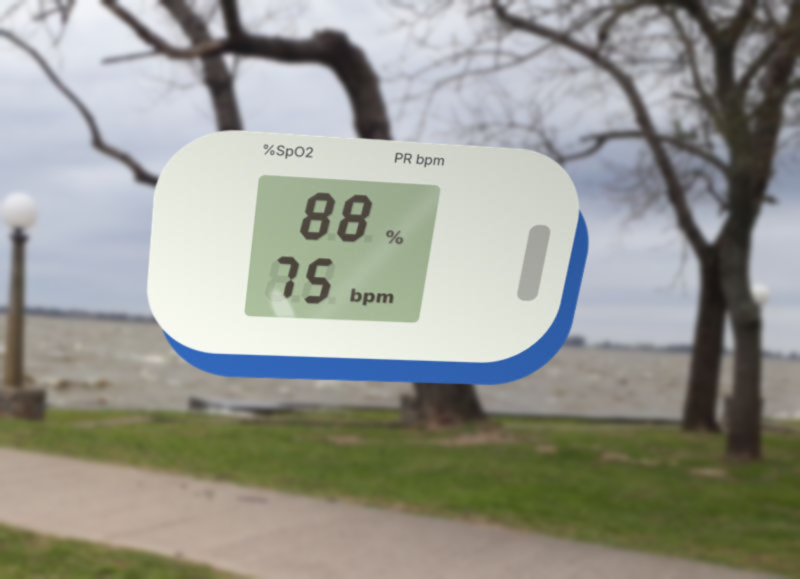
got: 75 bpm
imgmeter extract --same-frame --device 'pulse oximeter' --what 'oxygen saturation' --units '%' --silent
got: 88 %
